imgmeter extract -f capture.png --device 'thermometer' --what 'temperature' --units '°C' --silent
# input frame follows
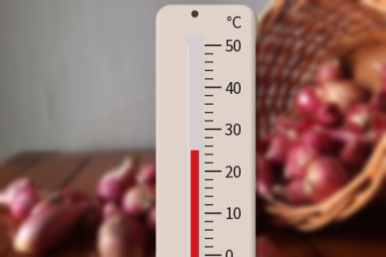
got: 25 °C
